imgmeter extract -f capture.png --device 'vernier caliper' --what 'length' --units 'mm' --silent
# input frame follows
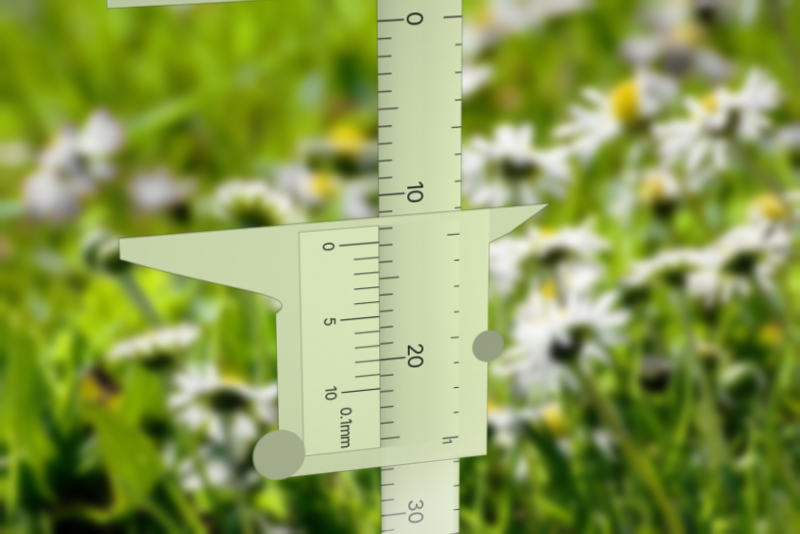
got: 12.8 mm
